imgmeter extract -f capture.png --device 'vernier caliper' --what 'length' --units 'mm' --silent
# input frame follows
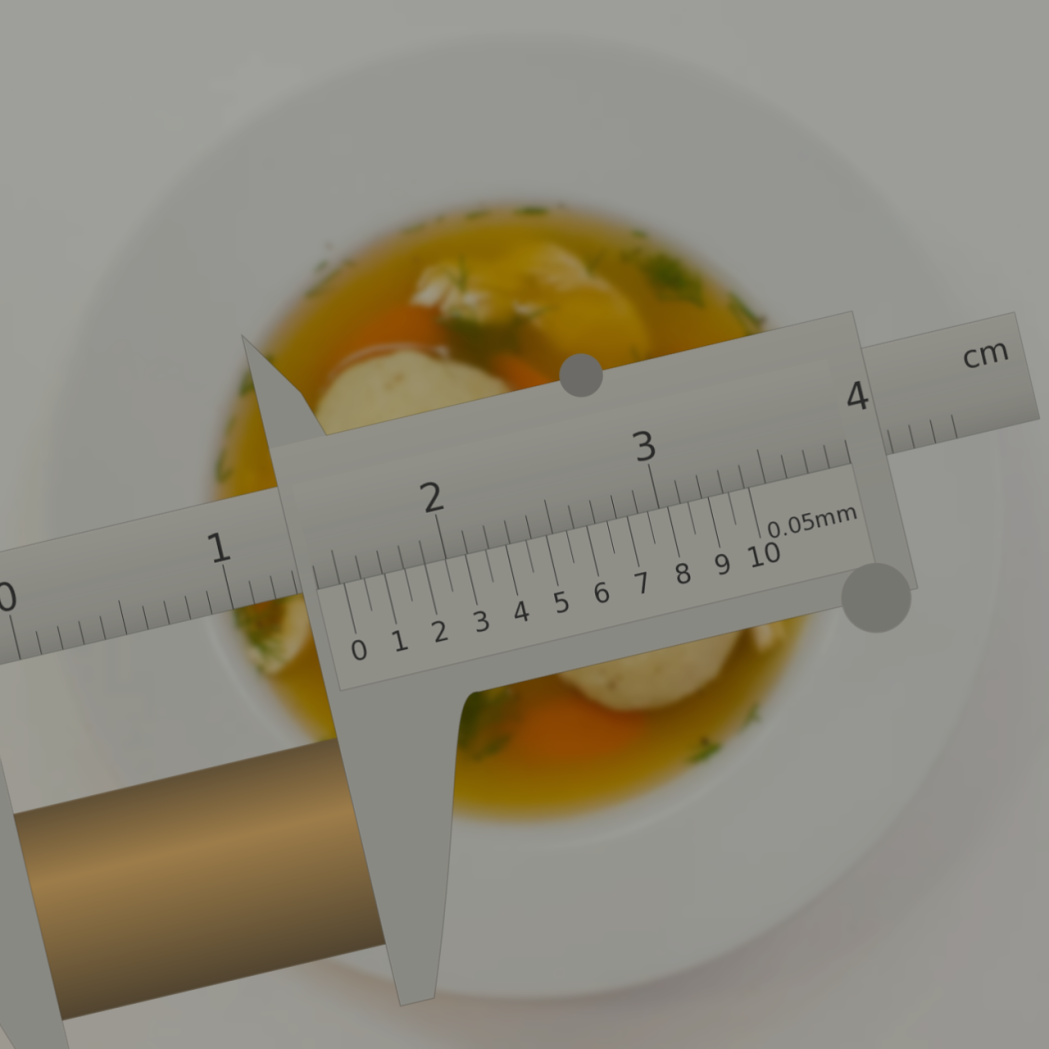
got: 15.20 mm
